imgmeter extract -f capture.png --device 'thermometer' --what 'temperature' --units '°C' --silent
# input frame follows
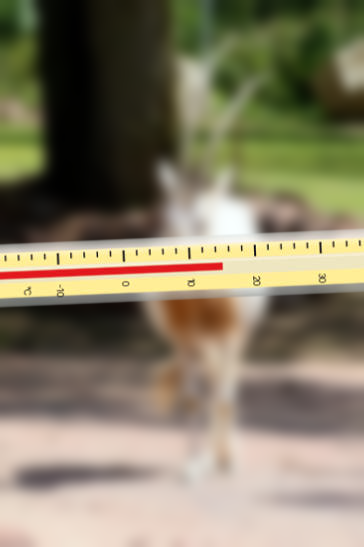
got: 15 °C
